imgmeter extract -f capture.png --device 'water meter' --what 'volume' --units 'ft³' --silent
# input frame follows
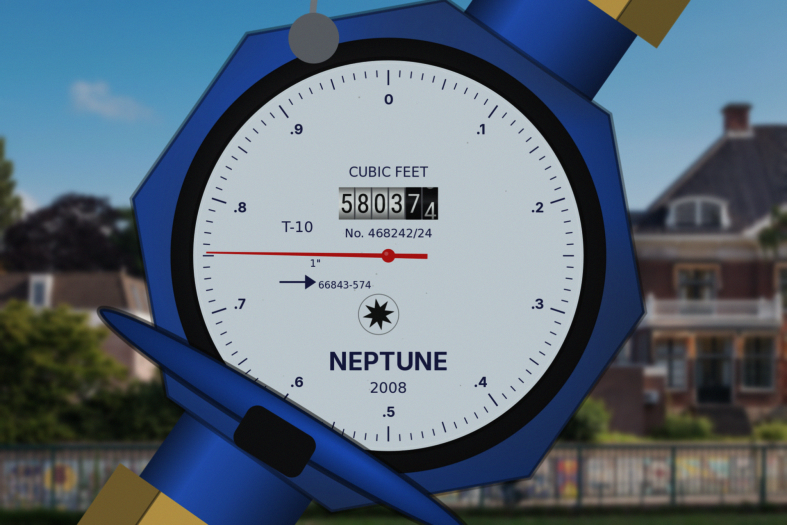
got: 580373.75 ft³
